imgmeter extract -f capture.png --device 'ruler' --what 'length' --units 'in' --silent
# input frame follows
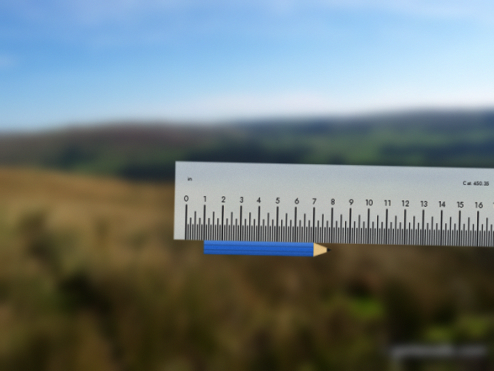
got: 7 in
